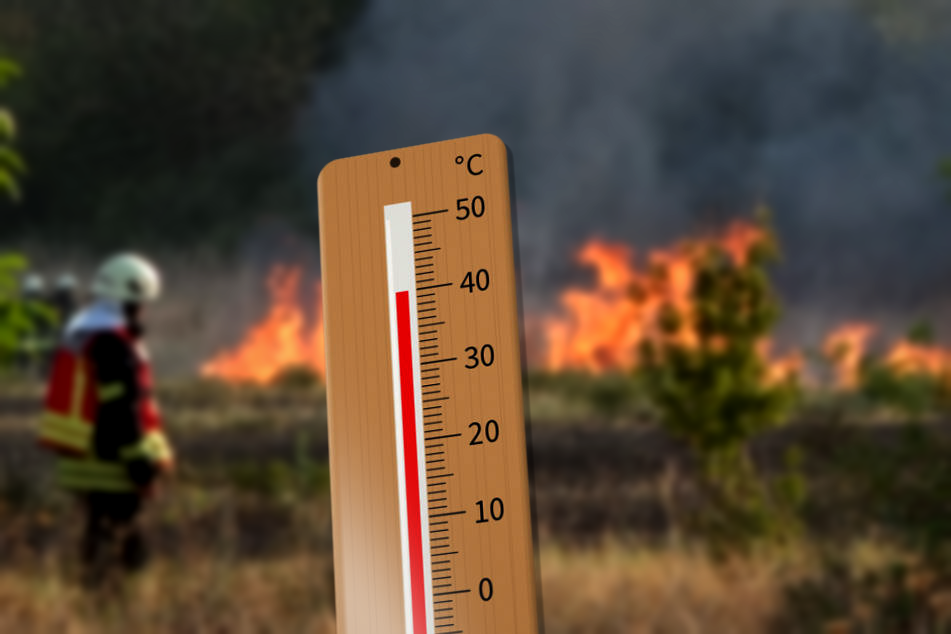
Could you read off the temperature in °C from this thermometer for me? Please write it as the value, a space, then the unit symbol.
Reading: 40 °C
